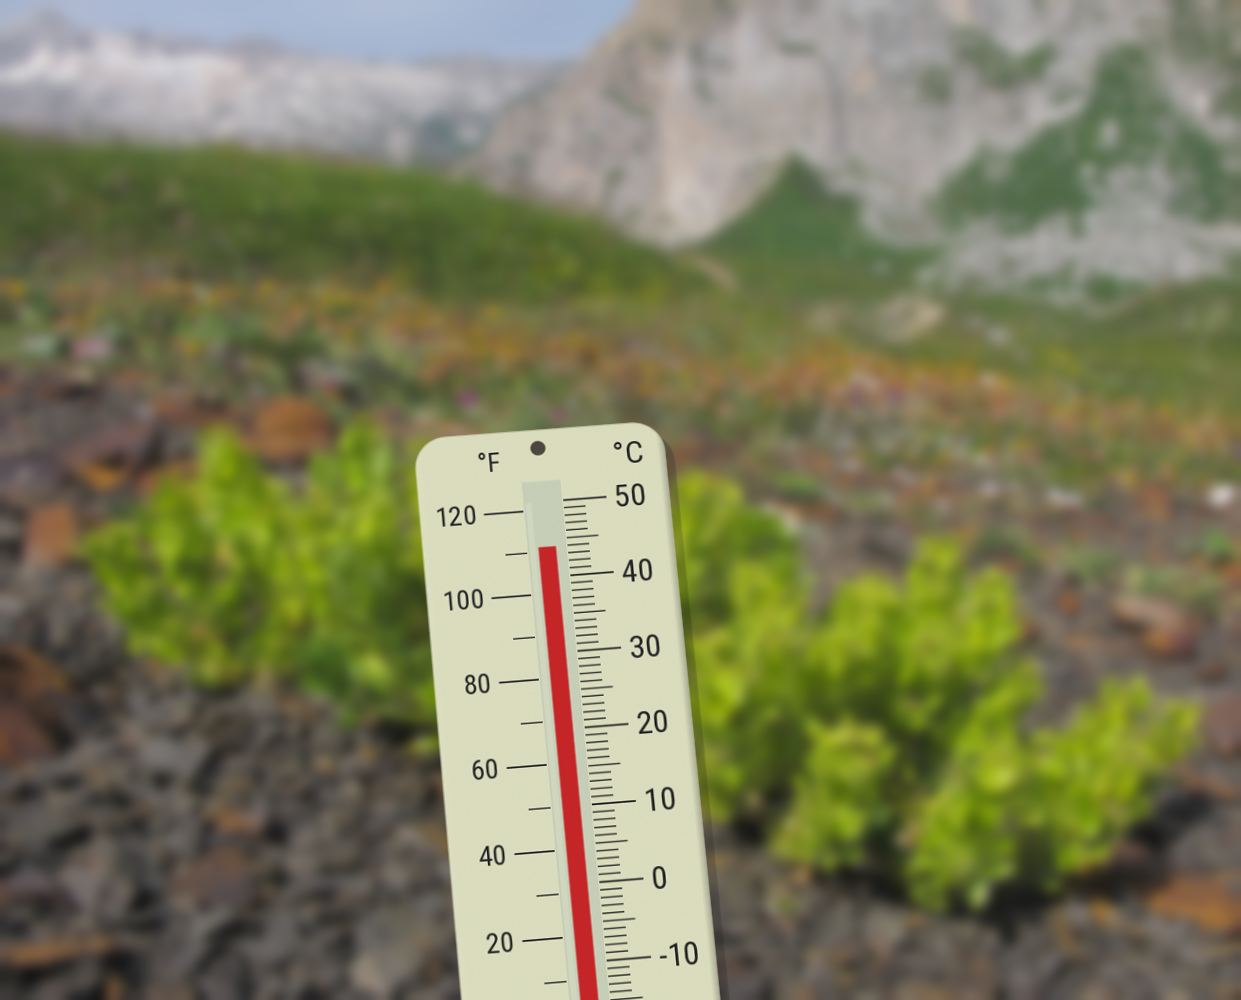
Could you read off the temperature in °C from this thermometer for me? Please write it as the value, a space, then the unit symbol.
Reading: 44 °C
